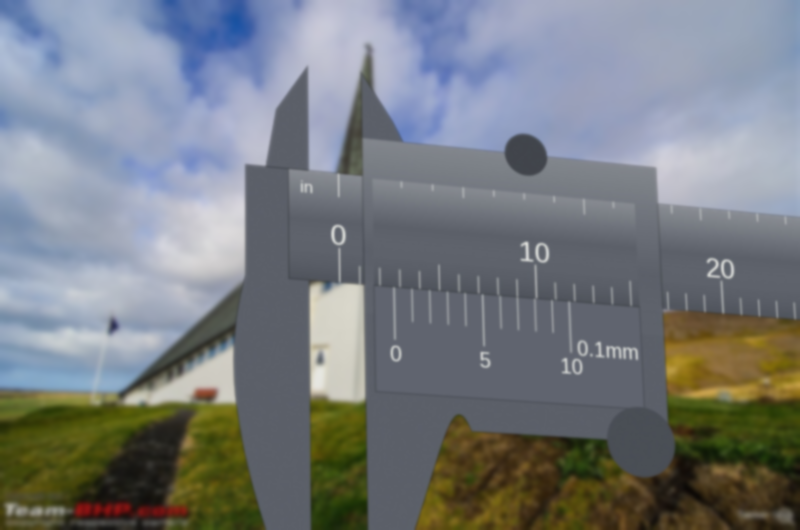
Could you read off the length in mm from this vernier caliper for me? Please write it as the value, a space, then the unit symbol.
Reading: 2.7 mm
